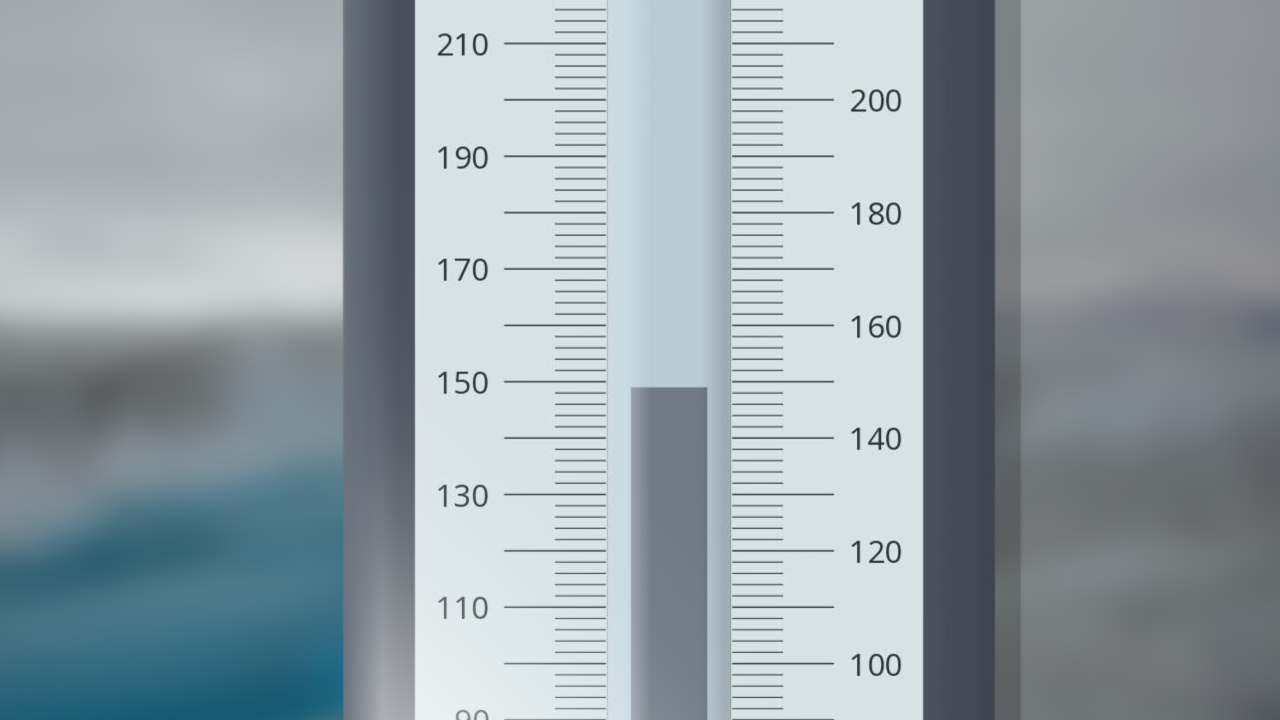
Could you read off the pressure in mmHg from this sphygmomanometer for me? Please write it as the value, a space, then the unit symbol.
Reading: 149 mmHg
